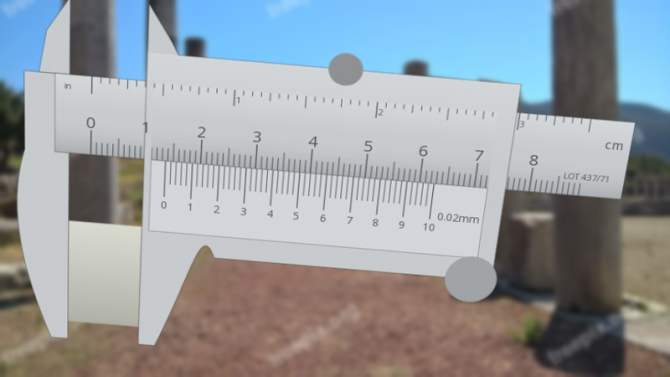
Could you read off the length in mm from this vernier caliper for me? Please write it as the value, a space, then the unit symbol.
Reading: 13.6 mm
